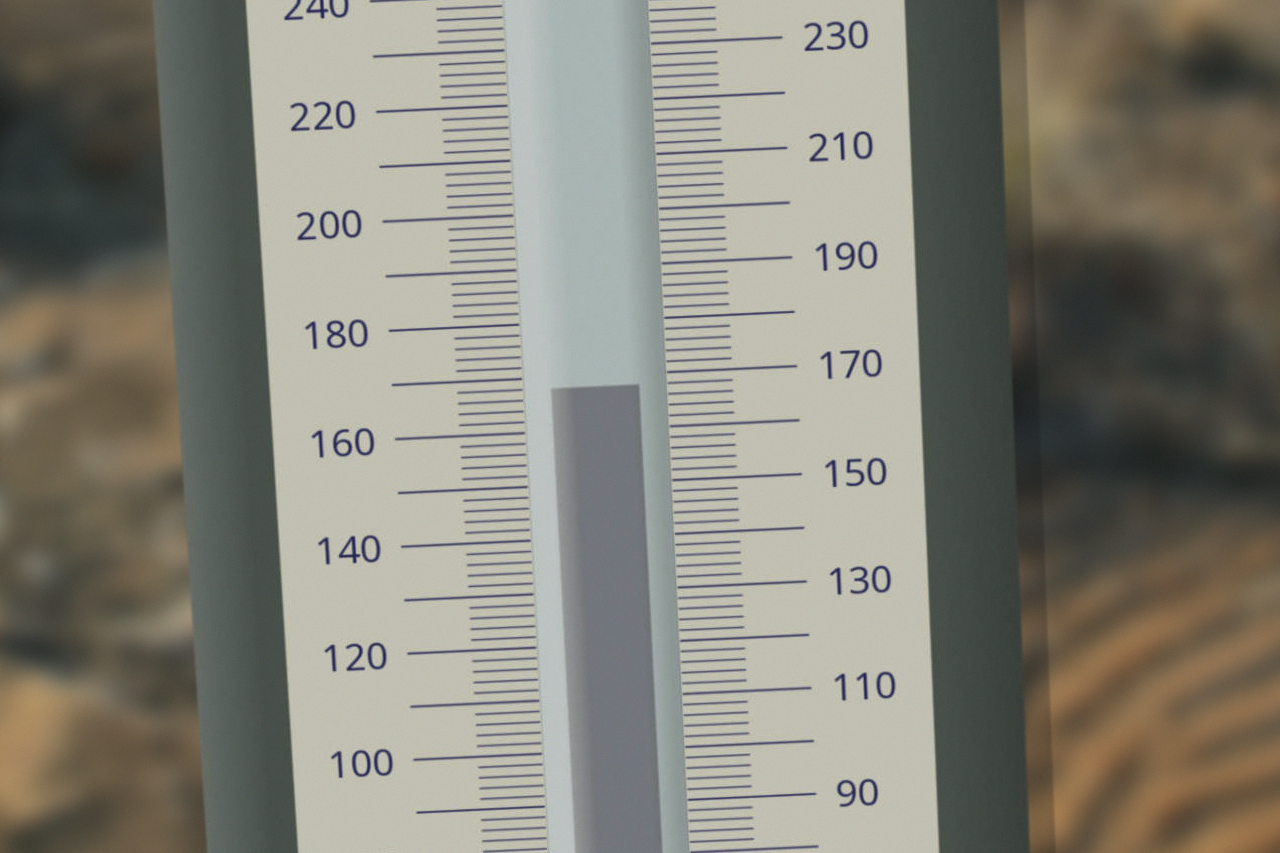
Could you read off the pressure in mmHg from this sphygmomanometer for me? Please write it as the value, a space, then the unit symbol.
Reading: 168 mmHg
